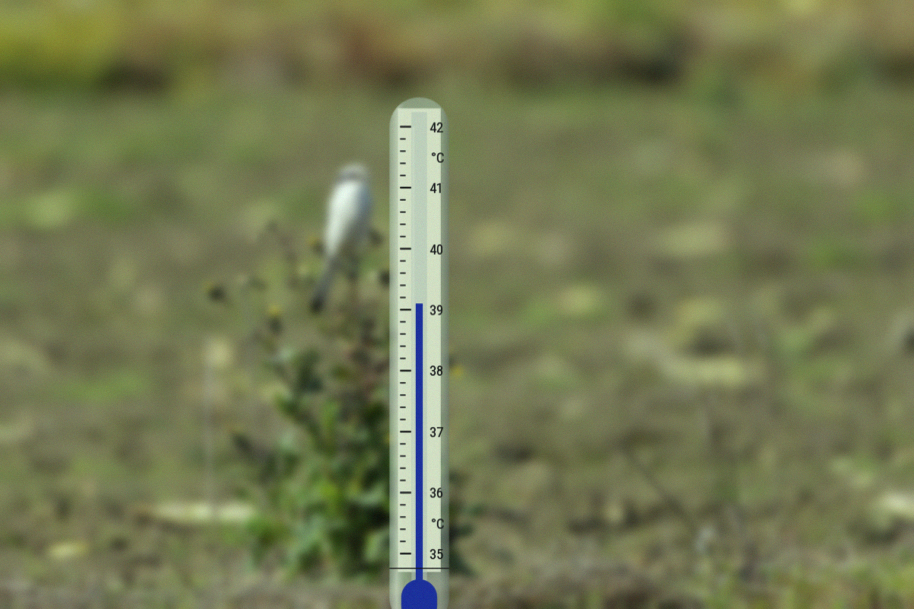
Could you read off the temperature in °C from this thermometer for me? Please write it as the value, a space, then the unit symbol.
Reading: 39.1 °C
